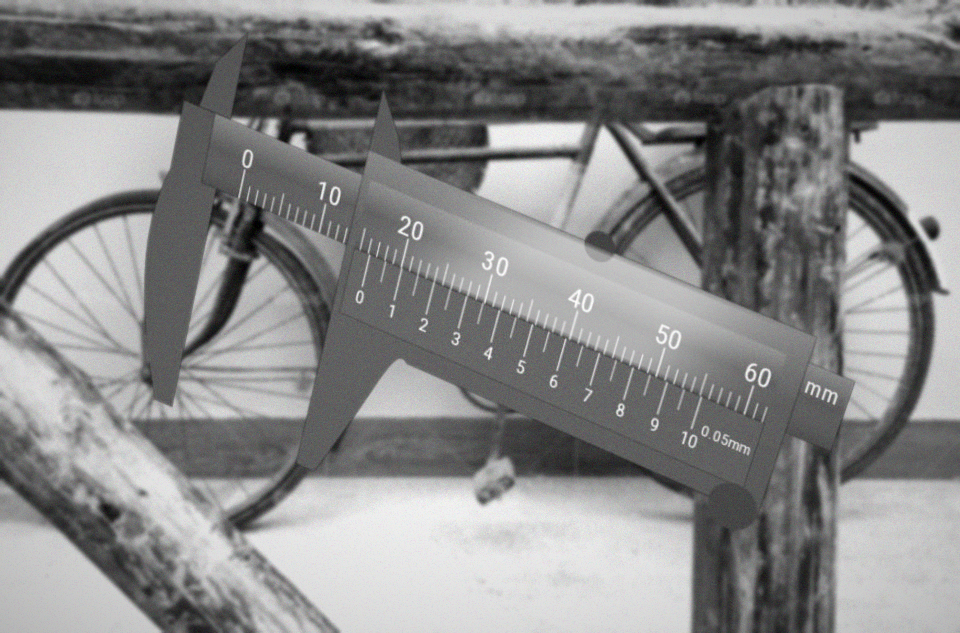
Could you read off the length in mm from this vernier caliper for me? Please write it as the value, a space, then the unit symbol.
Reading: 16.2 mm
